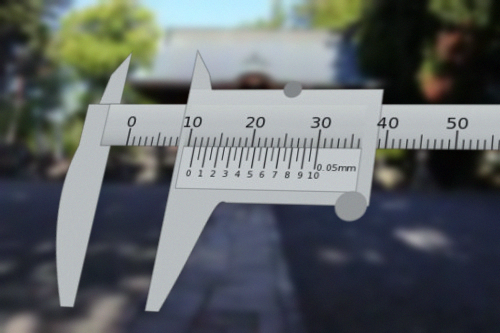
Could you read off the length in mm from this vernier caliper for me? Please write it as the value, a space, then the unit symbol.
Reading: 11.0 mm
